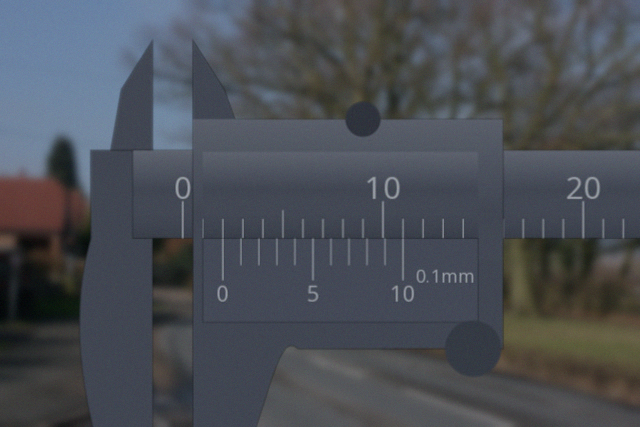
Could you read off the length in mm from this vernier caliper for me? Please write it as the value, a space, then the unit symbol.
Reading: 2.0 mm
